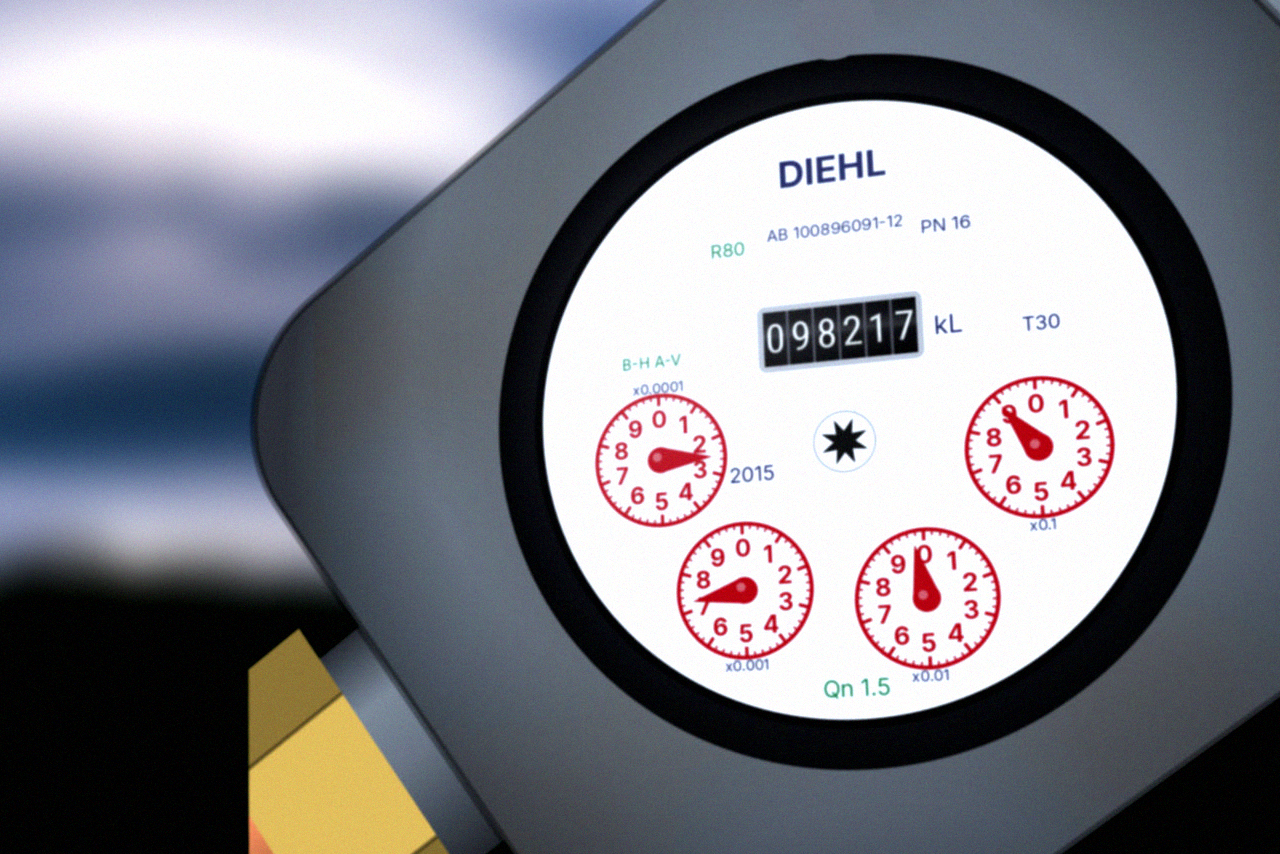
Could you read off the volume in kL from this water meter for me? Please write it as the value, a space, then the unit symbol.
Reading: 98217.8972 kL
